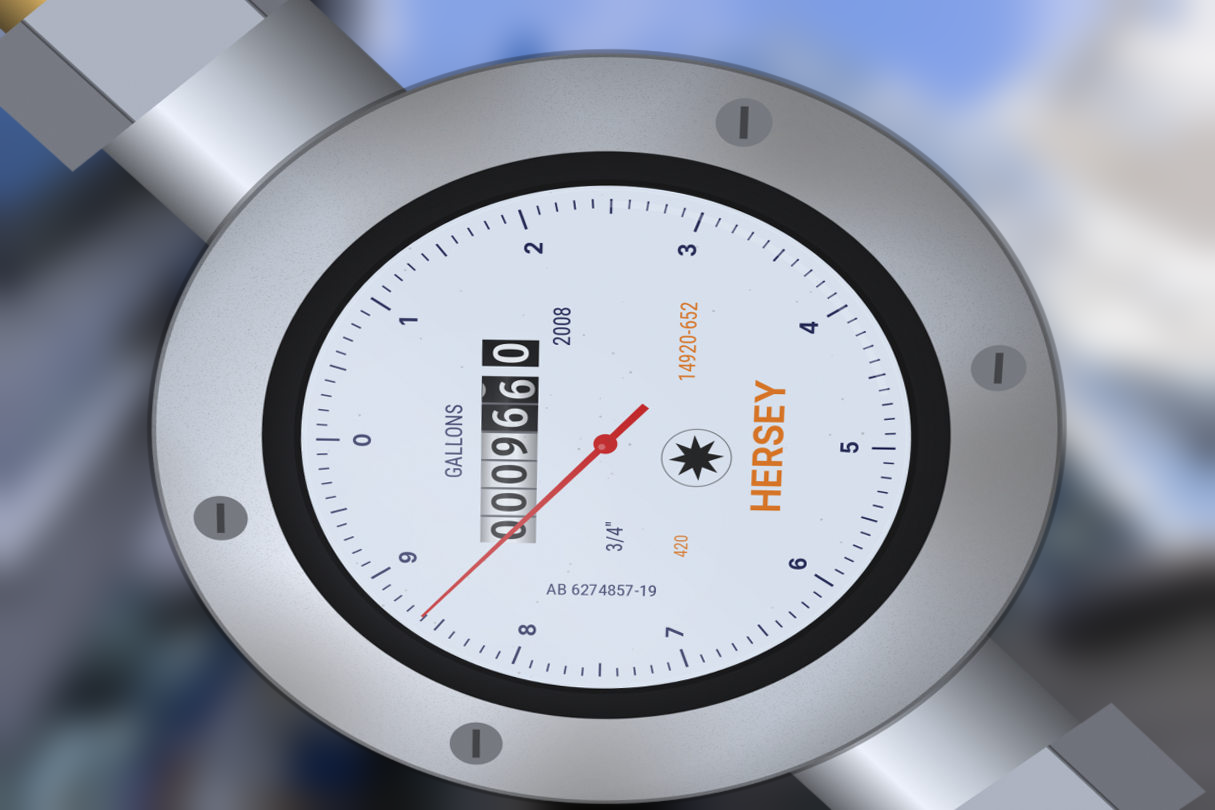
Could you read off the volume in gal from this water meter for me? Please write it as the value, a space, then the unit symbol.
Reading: 9658.6 gal
